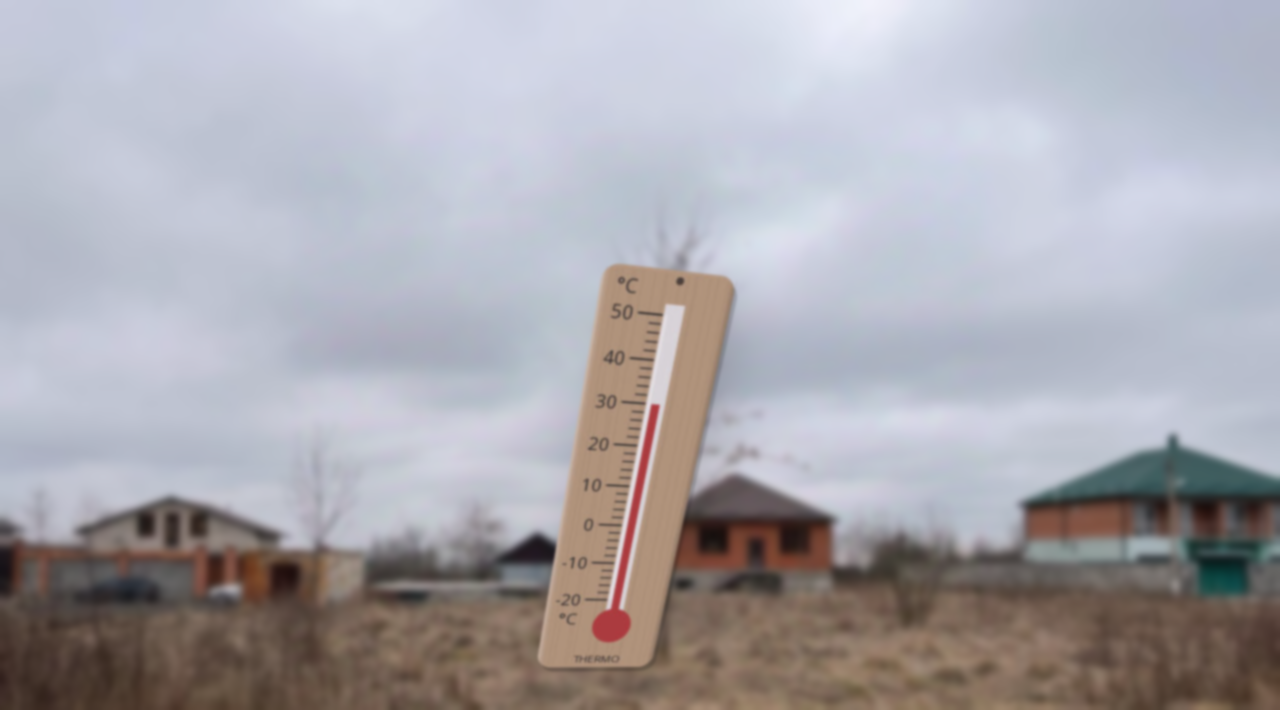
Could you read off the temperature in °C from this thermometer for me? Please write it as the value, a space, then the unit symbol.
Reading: 30 °C
